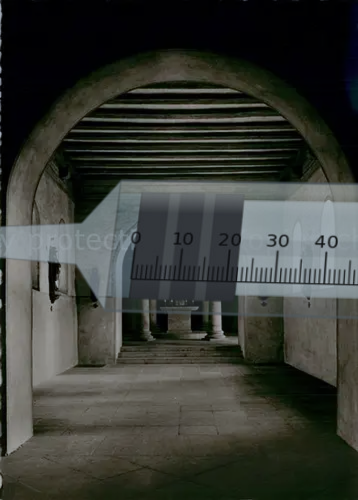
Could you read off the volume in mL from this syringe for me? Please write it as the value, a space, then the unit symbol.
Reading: 0 mL
